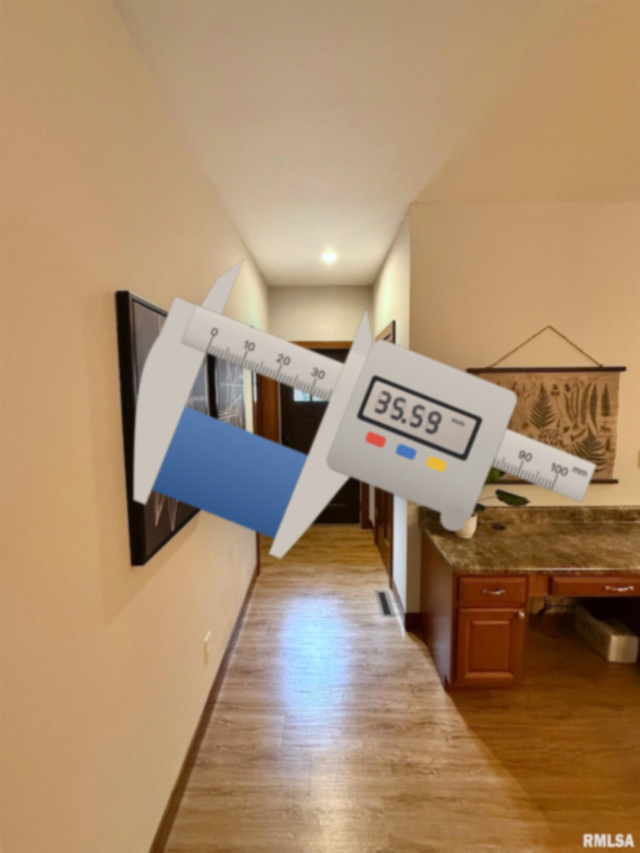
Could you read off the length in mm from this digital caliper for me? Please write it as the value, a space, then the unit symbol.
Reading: 35.59 mm
